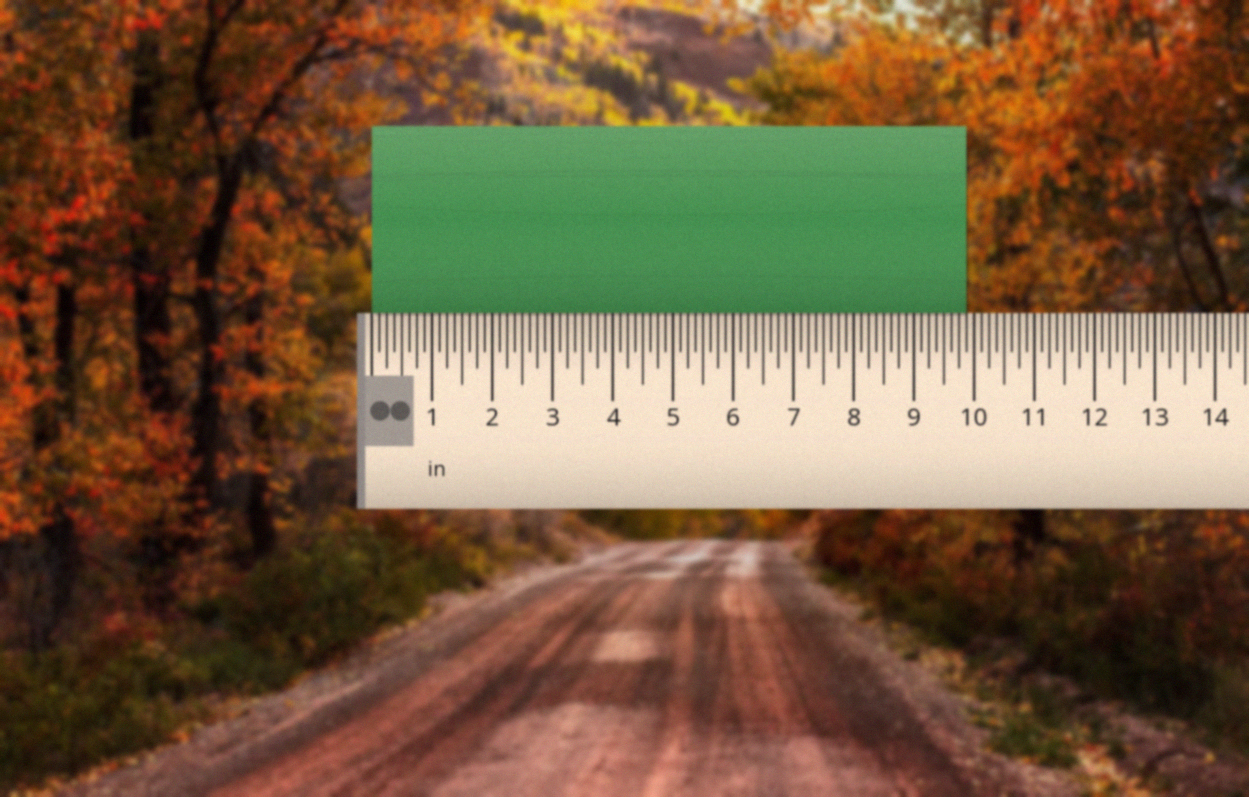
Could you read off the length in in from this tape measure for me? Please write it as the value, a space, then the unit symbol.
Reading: 9.875 in
